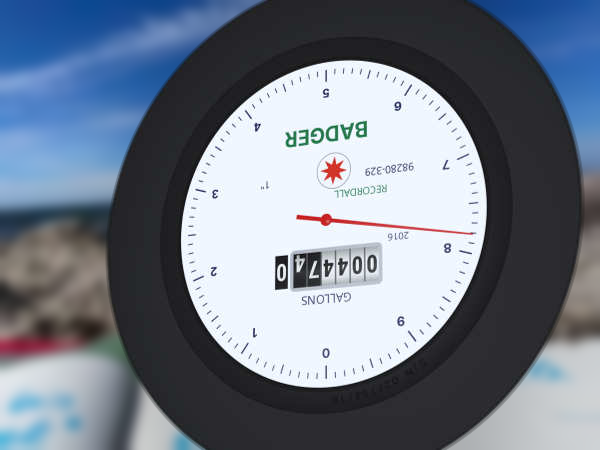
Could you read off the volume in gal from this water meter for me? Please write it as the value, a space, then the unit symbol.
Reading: 44737.8 gal
